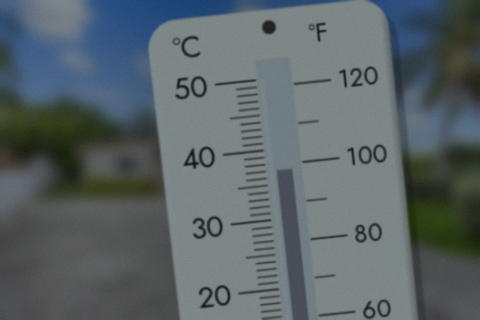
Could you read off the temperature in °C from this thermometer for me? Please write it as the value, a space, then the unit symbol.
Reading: 37 °C
